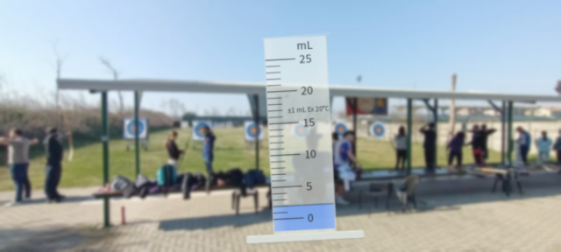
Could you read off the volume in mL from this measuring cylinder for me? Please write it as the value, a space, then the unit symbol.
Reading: 2 mL
